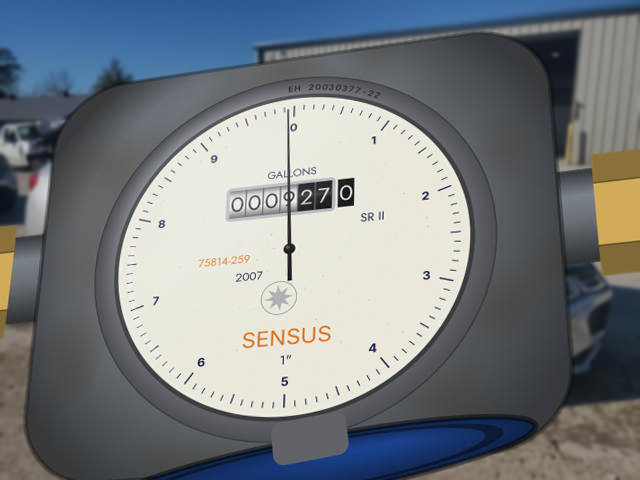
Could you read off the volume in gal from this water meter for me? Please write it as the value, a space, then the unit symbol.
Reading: 9269.9 gal
